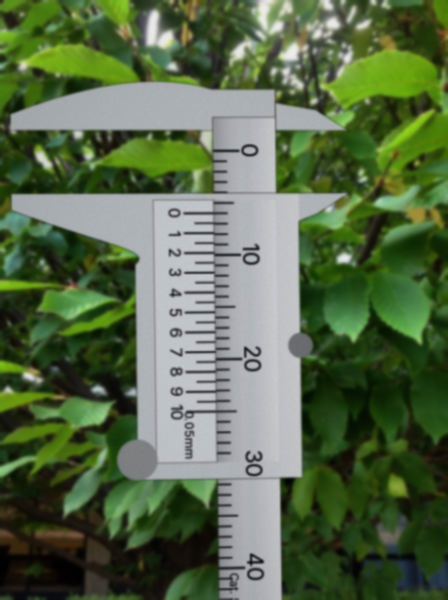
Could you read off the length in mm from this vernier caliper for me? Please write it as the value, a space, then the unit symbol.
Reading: 6.0 mm
